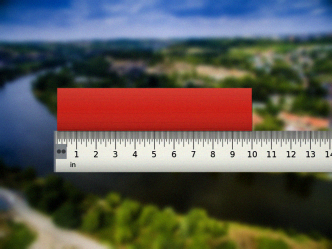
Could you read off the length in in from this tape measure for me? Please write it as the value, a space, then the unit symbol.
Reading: 10 in
